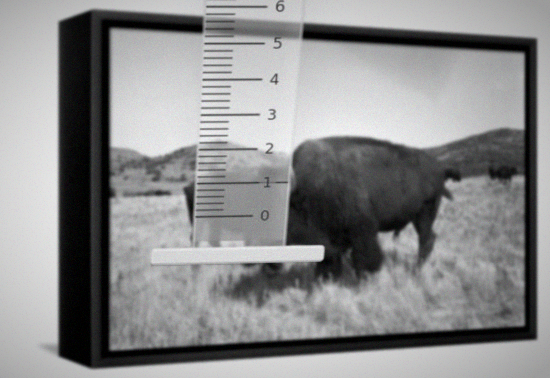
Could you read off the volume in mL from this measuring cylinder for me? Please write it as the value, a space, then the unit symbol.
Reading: 1 mL
